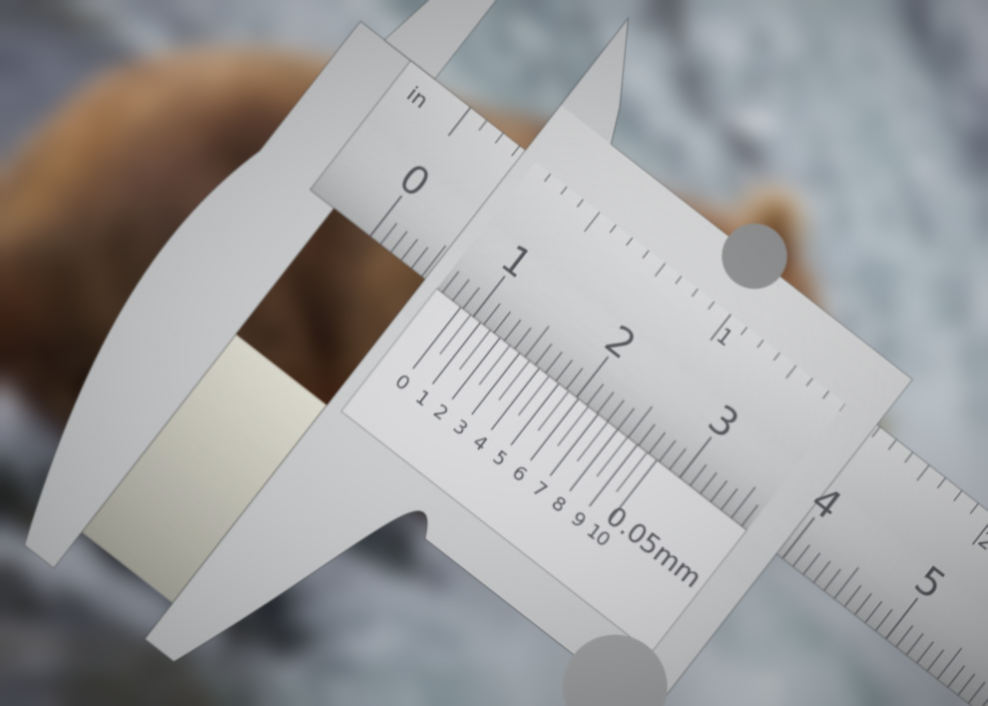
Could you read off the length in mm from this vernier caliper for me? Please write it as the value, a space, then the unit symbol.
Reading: 8.8 mm
